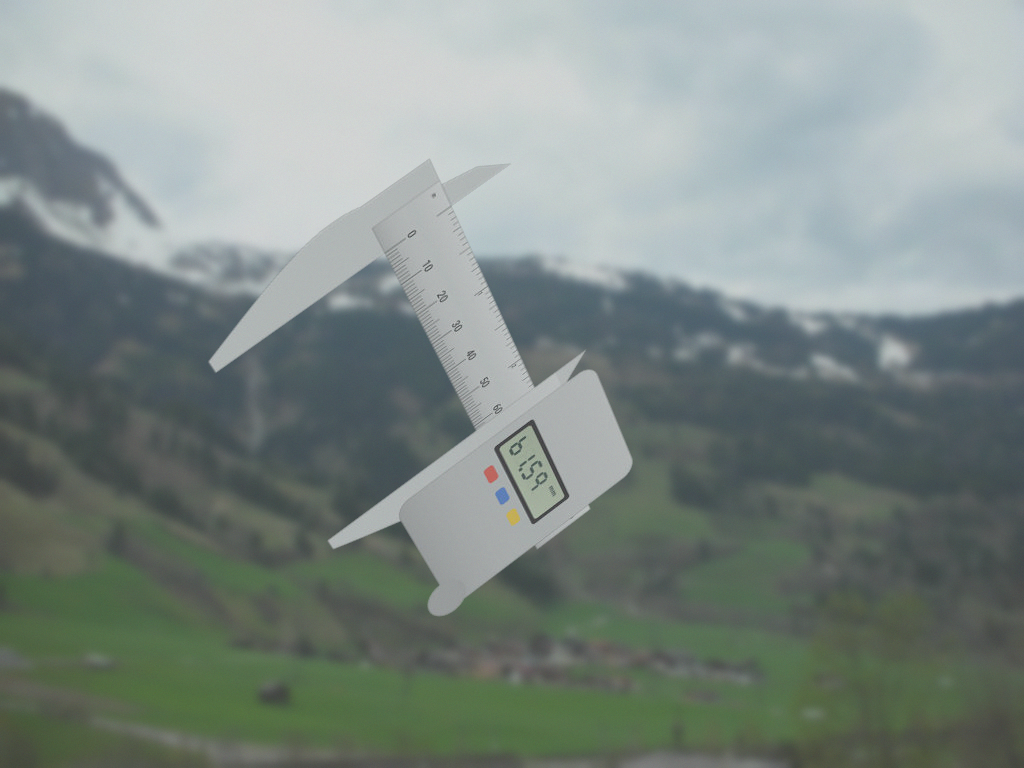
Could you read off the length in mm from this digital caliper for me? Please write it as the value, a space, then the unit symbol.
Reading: 61.59 mm
